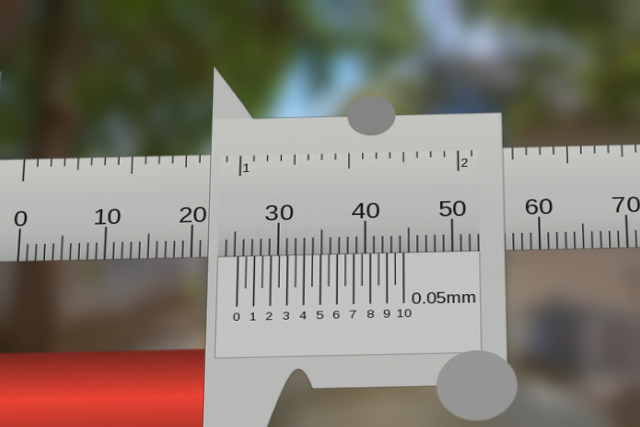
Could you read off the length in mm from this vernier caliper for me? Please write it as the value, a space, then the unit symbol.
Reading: 25.4 mm
